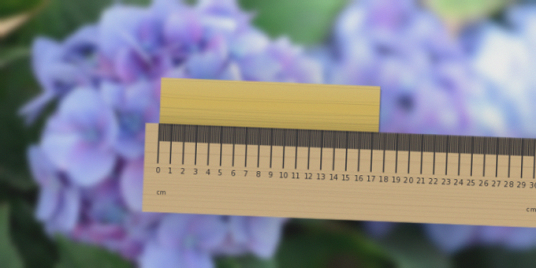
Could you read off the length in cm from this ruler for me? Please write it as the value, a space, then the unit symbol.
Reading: 17.5 cm
